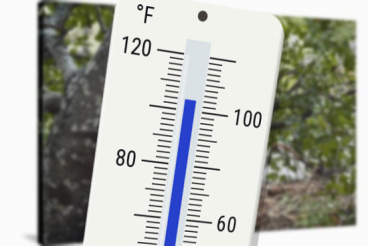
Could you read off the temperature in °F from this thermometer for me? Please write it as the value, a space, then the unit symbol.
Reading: 104 °F
